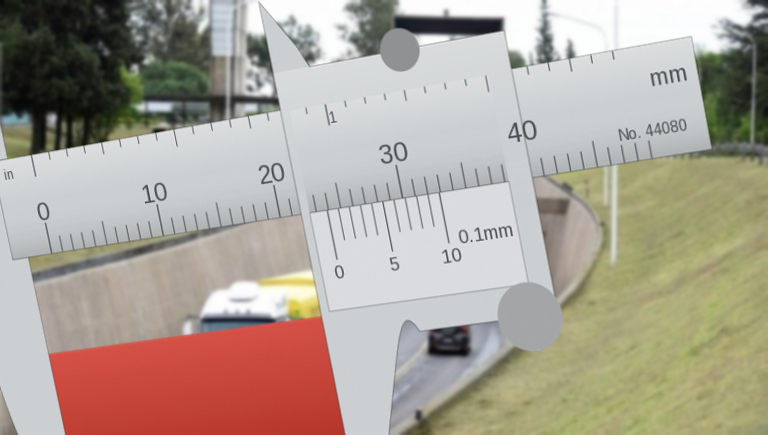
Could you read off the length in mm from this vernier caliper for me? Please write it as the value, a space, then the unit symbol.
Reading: 23.9 mm
